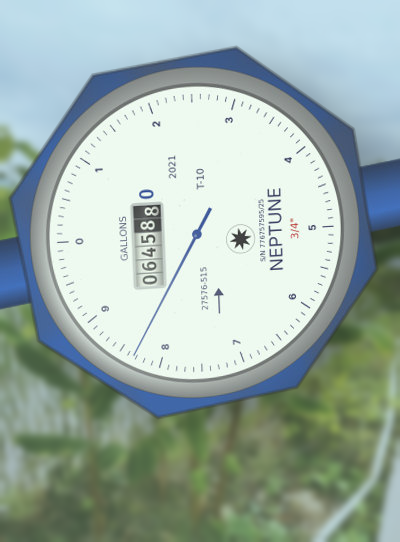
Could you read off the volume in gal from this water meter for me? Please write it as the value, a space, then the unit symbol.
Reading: 645878.3 gal
